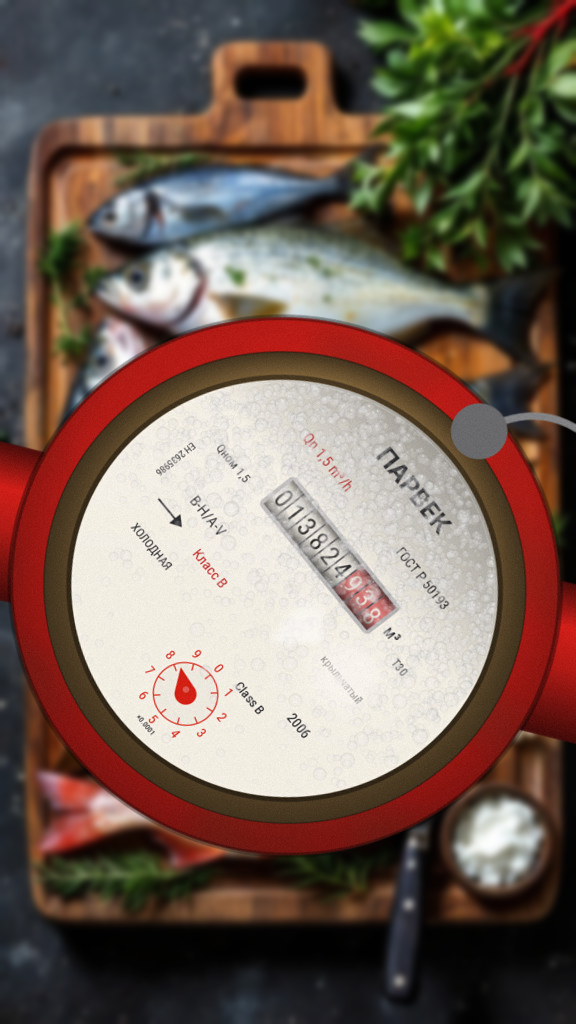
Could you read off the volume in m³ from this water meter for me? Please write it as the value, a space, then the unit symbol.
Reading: 13824.9378 m³
